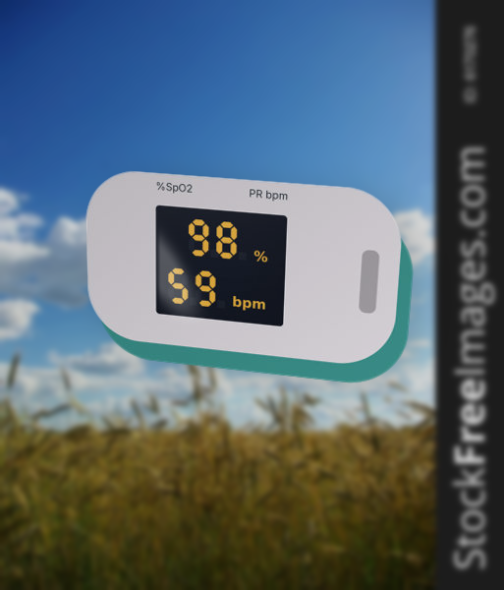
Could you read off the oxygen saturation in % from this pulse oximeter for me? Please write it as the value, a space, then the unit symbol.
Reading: 98 %
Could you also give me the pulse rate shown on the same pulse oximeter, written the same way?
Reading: 59 bpm
